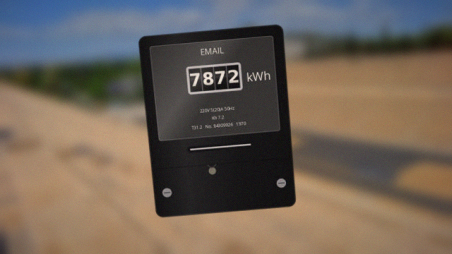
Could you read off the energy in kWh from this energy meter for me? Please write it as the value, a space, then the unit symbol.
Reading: 7872 kWh
